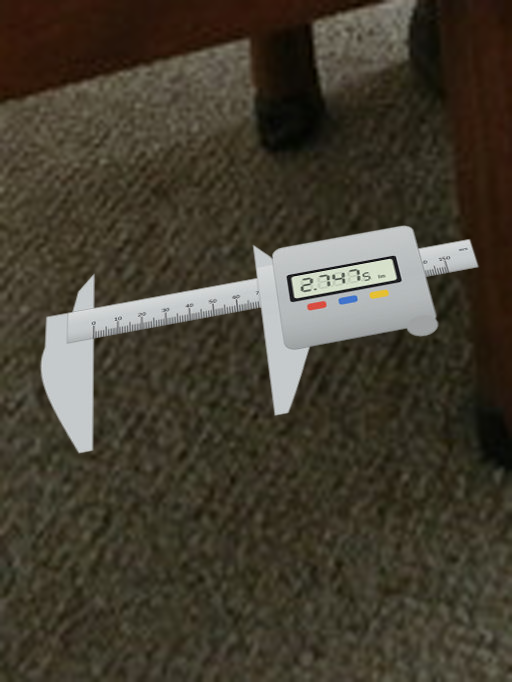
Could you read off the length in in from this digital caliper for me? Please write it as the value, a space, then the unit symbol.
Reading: 2.7475 in
